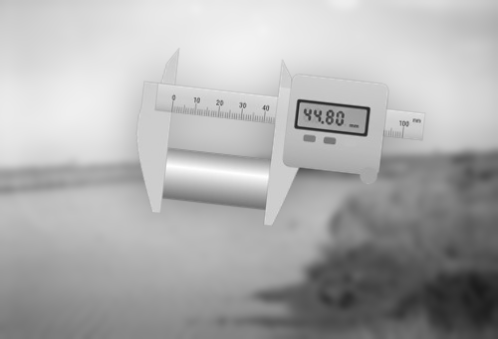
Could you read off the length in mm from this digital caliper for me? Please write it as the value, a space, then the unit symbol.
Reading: 44.80 mm
